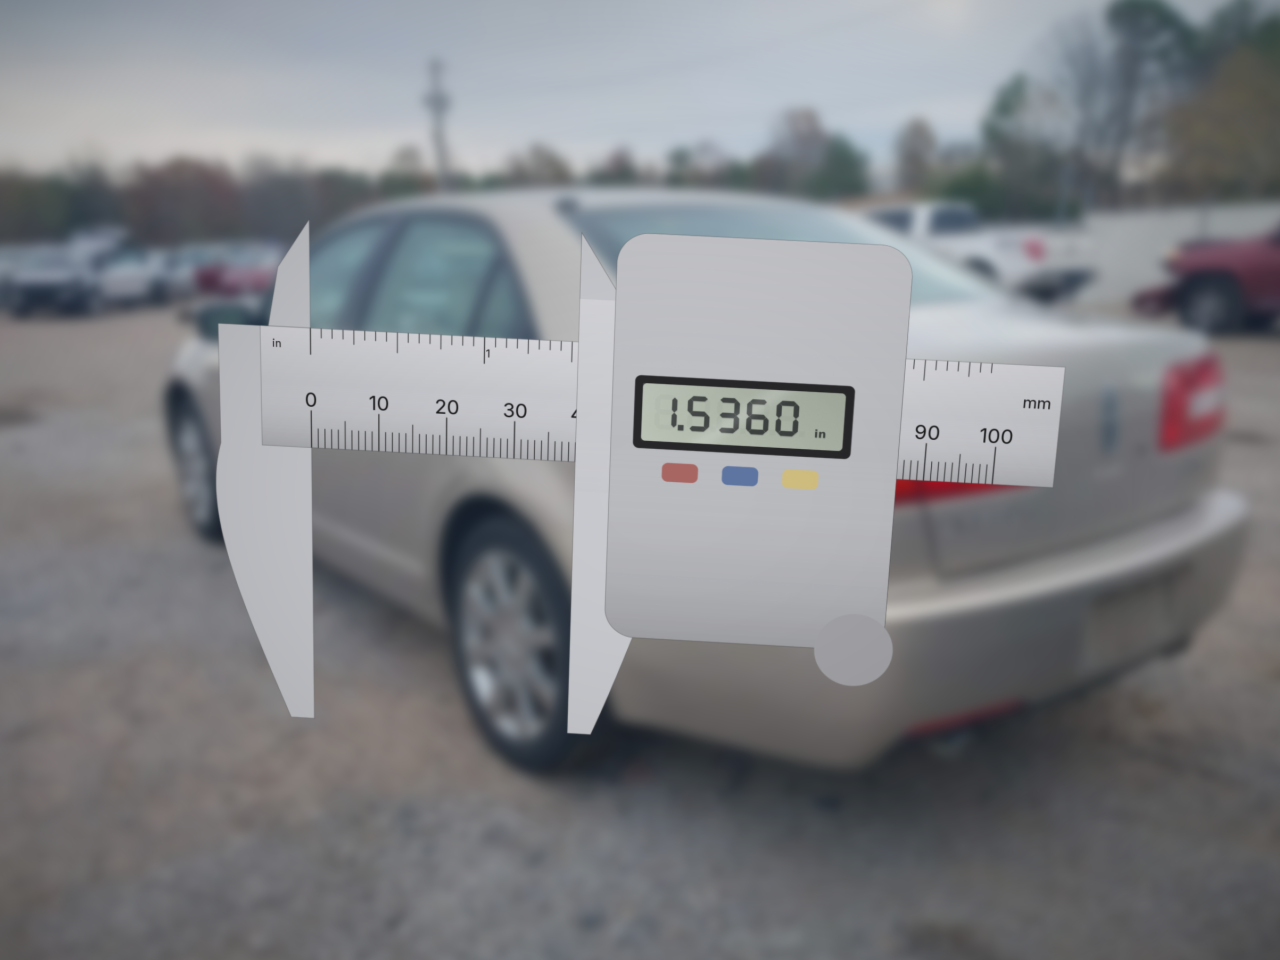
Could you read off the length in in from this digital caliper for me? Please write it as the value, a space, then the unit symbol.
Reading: 1.5360 in
